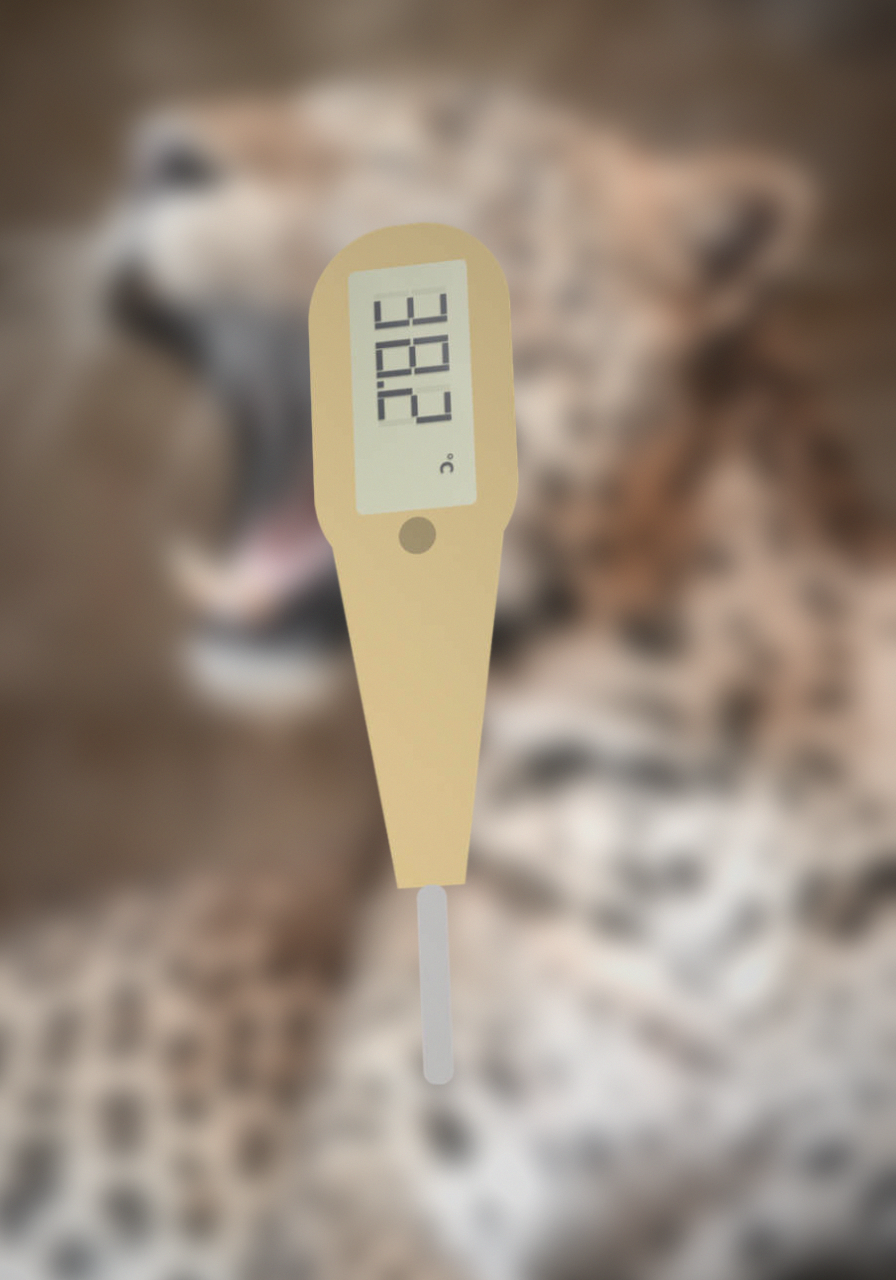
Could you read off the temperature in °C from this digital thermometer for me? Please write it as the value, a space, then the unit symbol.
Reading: 38.2 °C
